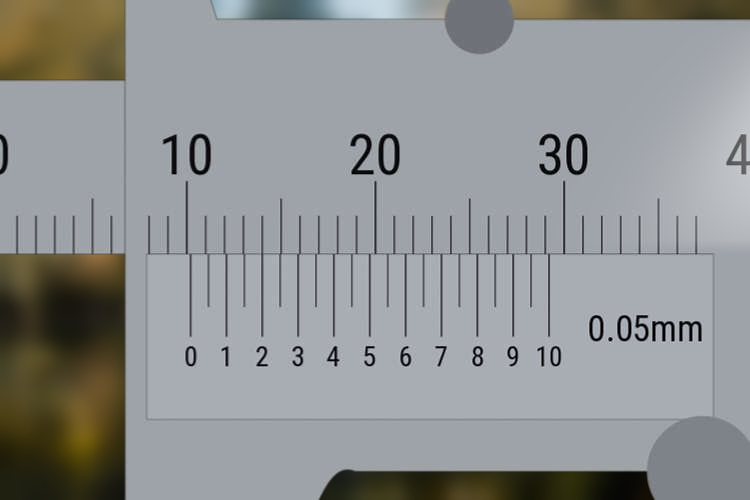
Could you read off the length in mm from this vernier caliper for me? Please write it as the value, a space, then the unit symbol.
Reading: 10.2 mm
